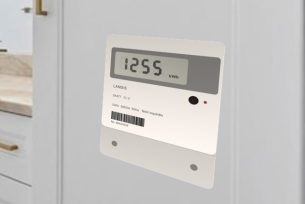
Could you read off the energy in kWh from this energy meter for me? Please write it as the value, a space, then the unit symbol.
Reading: 1255 kWh
